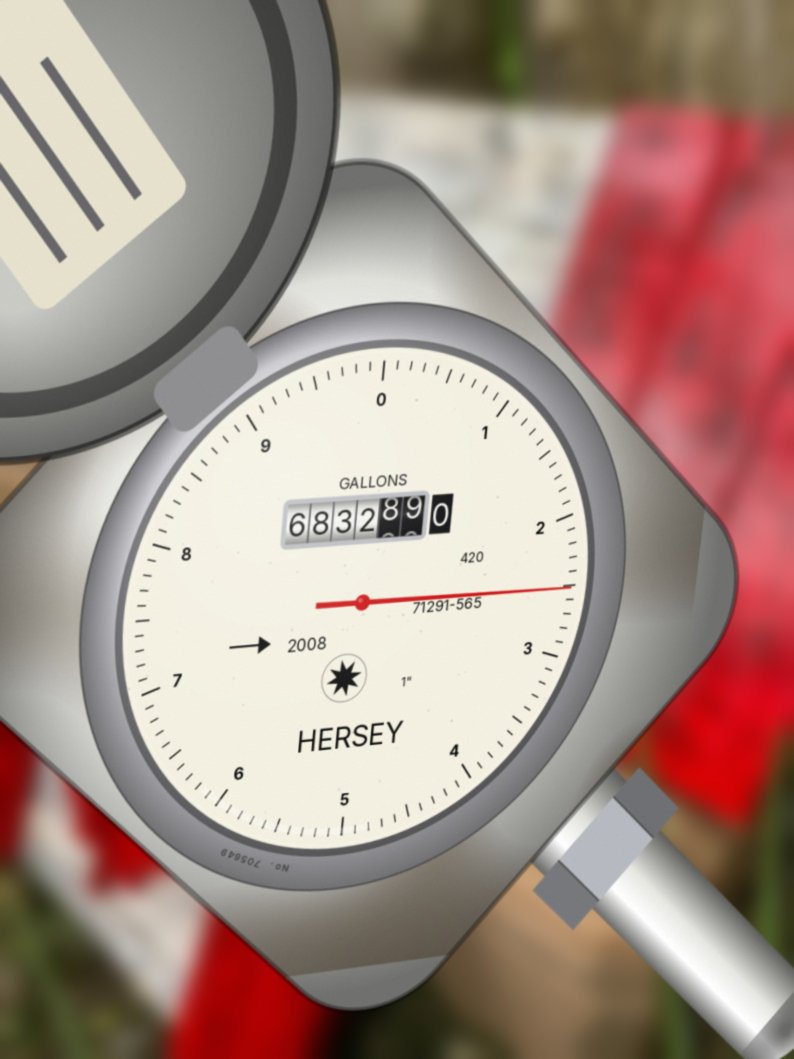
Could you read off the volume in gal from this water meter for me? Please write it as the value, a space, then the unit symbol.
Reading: 6832892.5 gal
